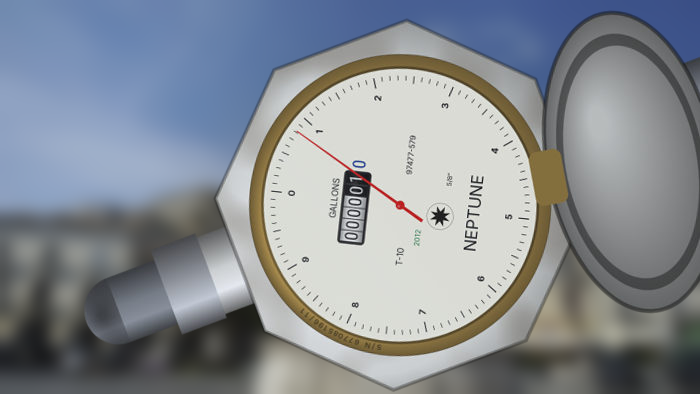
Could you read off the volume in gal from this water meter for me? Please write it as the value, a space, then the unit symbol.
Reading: 10.8 gal
